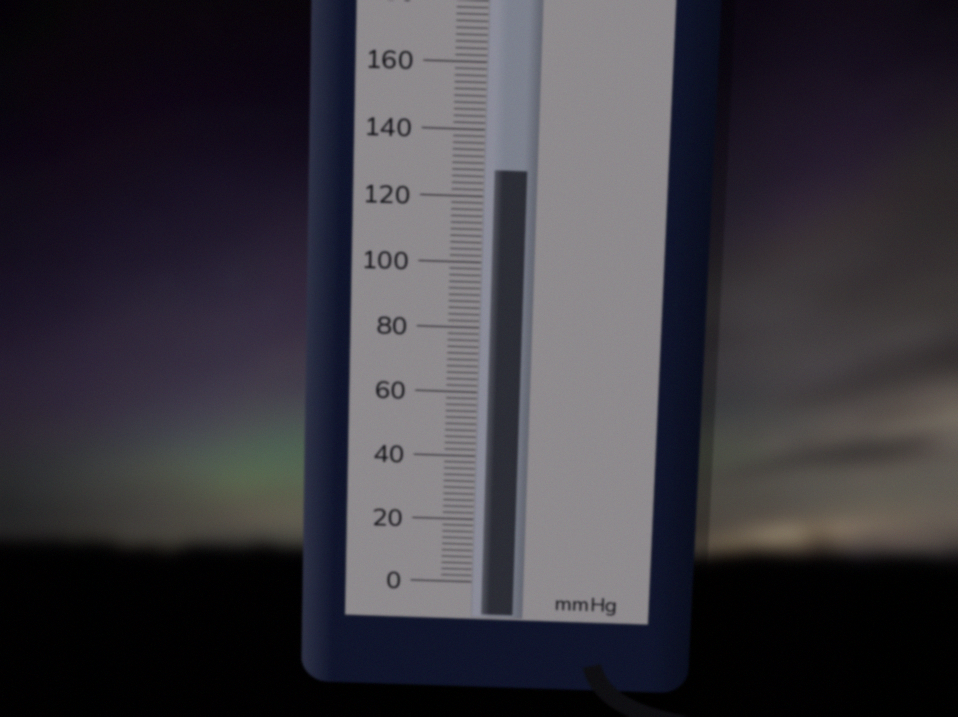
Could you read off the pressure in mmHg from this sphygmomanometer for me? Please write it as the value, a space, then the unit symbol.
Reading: 128 mmHg
